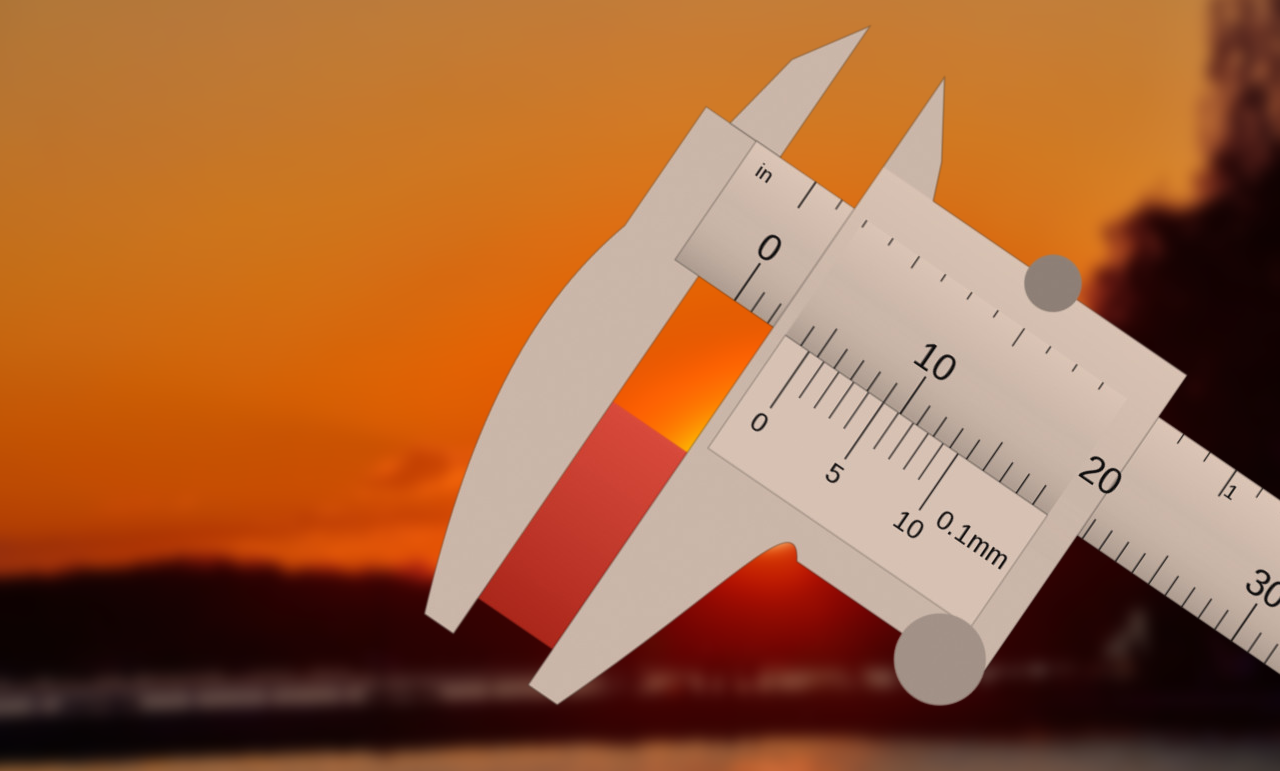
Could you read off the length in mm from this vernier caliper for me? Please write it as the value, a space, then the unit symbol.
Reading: 4.5 mm
